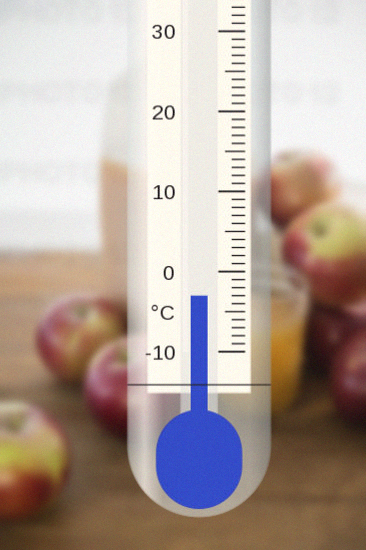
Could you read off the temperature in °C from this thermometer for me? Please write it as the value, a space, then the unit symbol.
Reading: -3 °C
